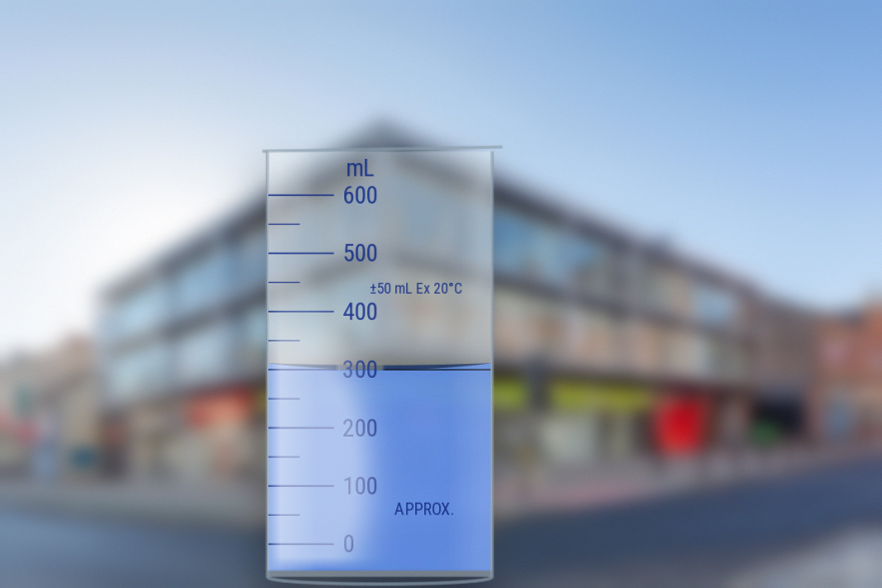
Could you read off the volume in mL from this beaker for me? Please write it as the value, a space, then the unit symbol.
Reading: 300 mL
